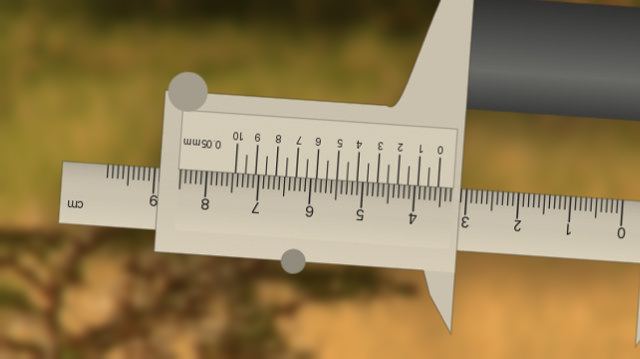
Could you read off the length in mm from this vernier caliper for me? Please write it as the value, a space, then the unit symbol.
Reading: 35.5 mm
